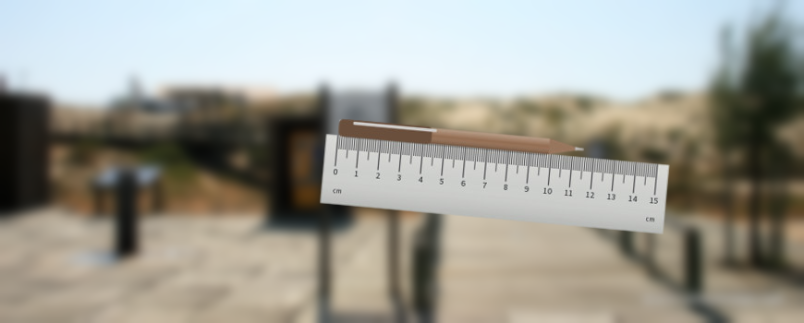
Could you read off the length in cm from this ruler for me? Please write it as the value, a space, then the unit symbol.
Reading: 11.5 cm
